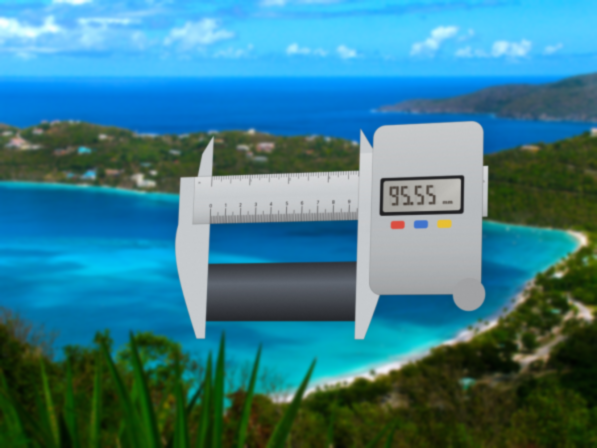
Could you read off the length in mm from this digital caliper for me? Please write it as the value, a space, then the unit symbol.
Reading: 95.55 mm
